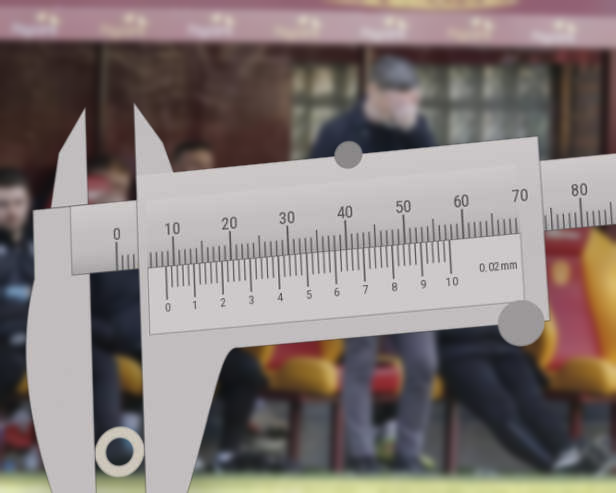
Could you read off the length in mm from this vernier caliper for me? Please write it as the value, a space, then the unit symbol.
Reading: 8.6 mm
